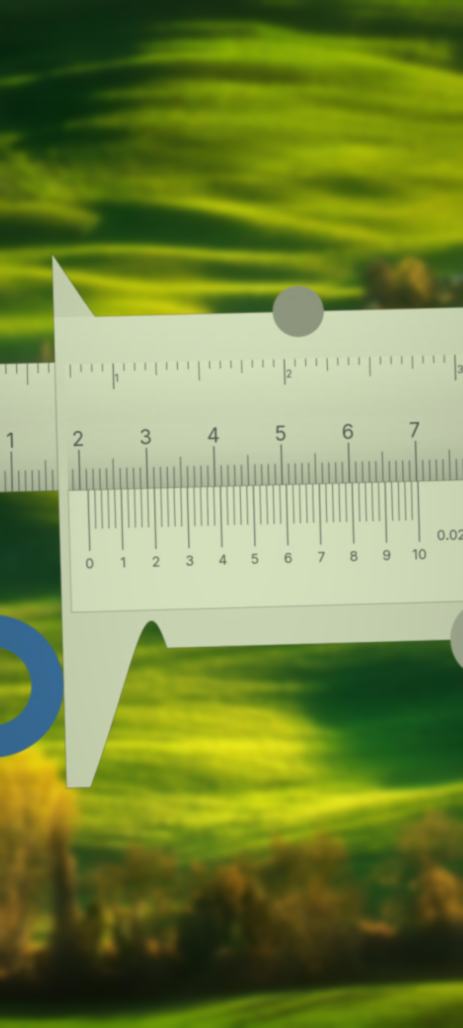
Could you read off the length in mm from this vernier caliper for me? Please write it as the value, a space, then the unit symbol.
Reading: 21.2 mm
